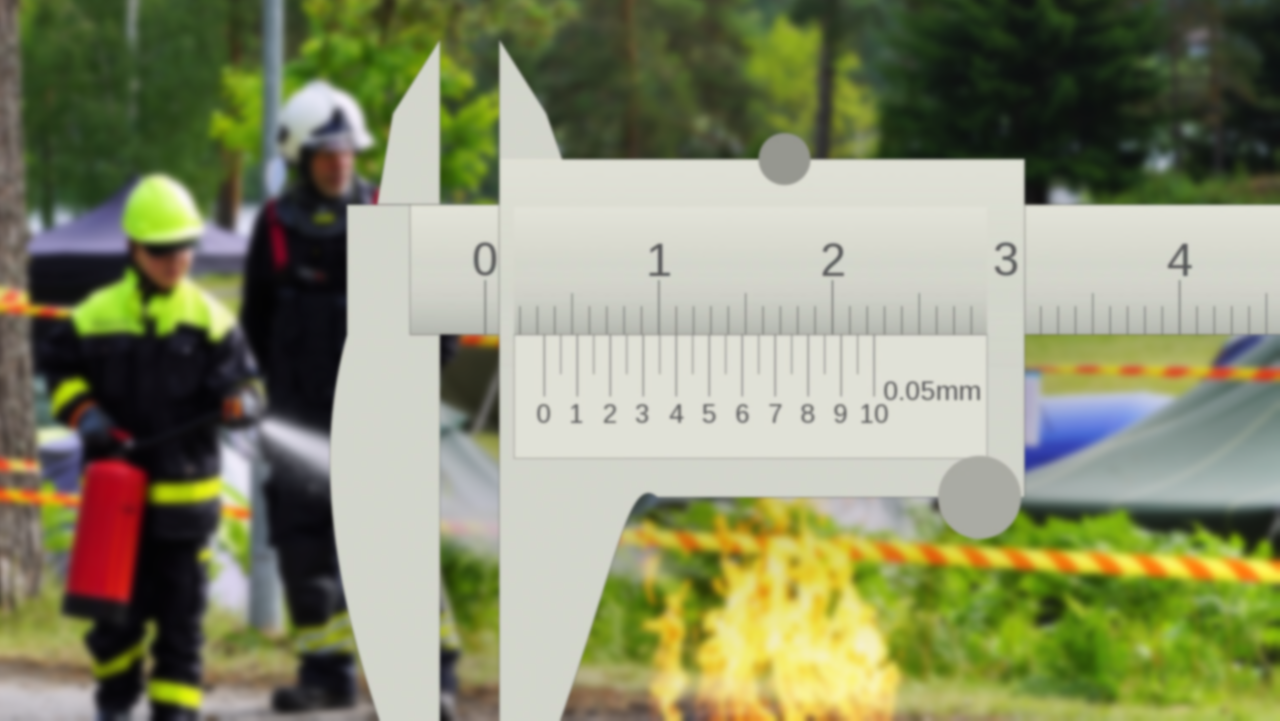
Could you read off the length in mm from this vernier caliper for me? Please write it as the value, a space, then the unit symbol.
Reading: 3.4 mm
